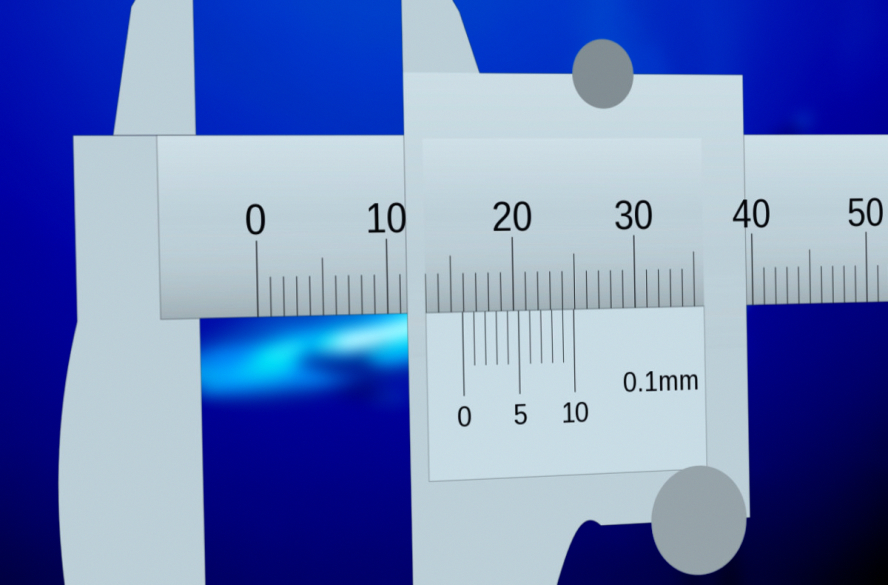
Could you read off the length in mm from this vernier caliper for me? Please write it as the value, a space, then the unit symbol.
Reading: 15.9 mm
